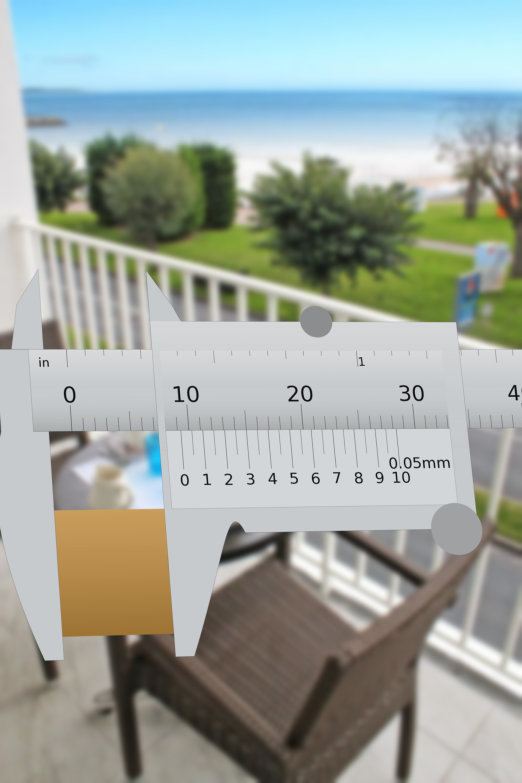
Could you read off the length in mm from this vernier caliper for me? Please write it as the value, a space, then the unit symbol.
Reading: 9.3 mm
